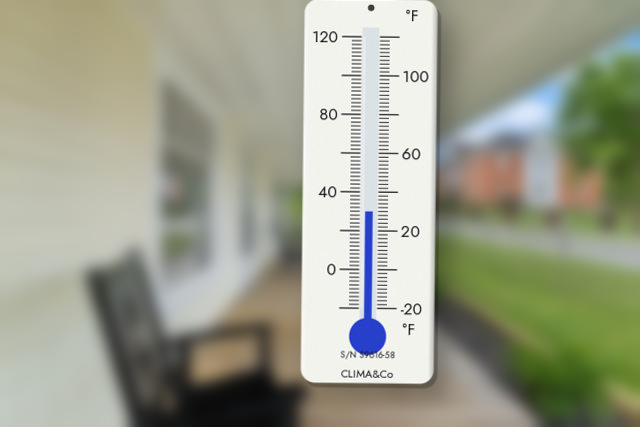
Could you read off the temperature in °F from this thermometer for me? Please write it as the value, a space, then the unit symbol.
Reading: 30 °F
